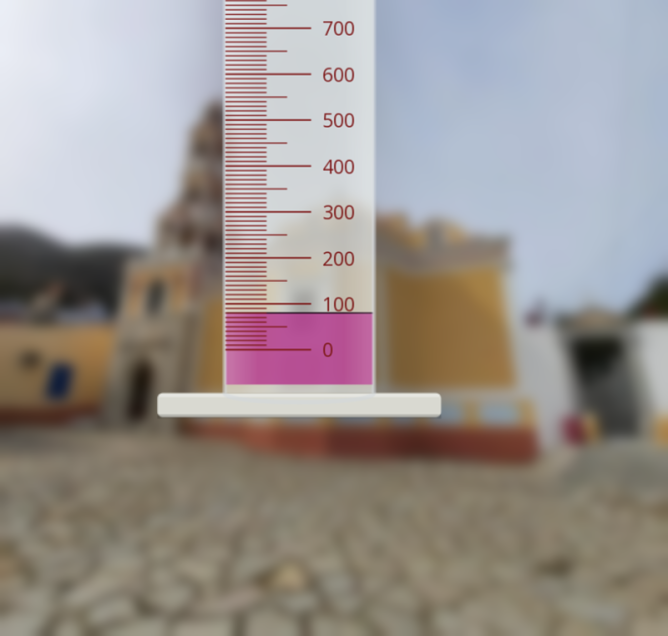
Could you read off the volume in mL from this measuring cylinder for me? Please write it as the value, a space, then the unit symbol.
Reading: 80 mL
